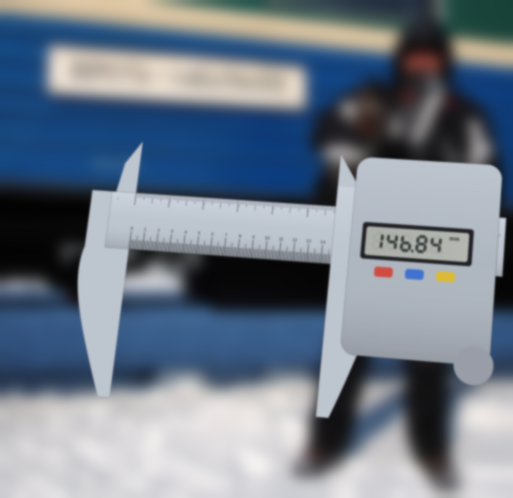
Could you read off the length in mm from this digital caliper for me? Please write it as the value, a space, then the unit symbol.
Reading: 146.84 mm
